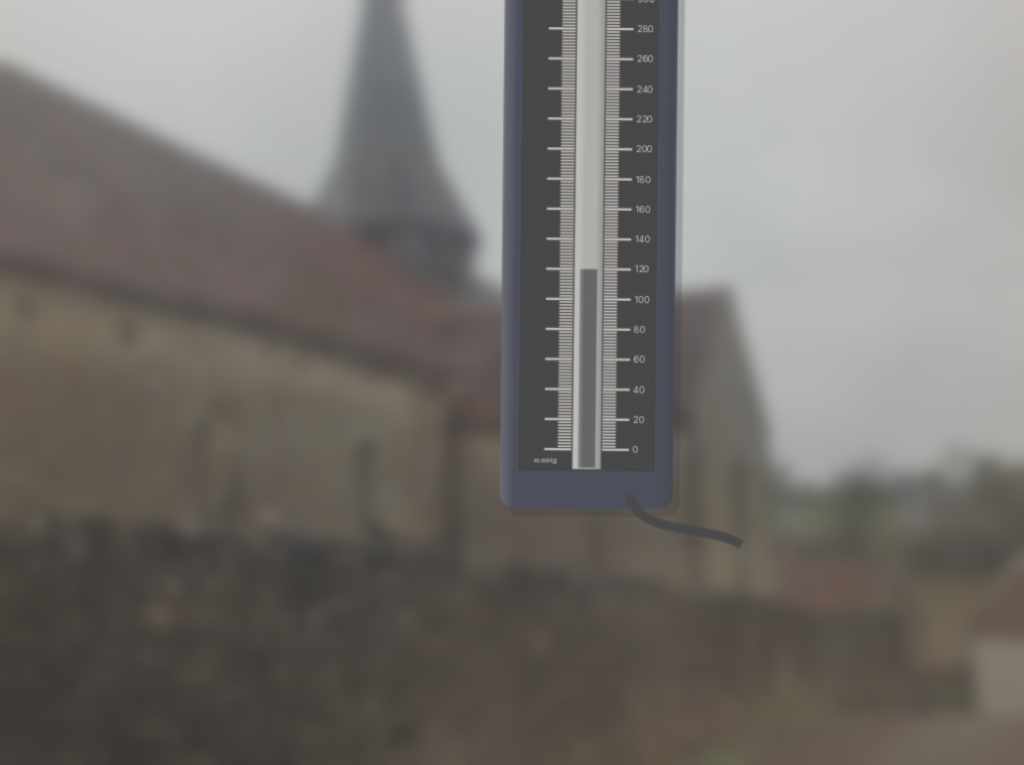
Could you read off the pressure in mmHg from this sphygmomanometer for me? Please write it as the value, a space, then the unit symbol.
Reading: 120 mmHg
